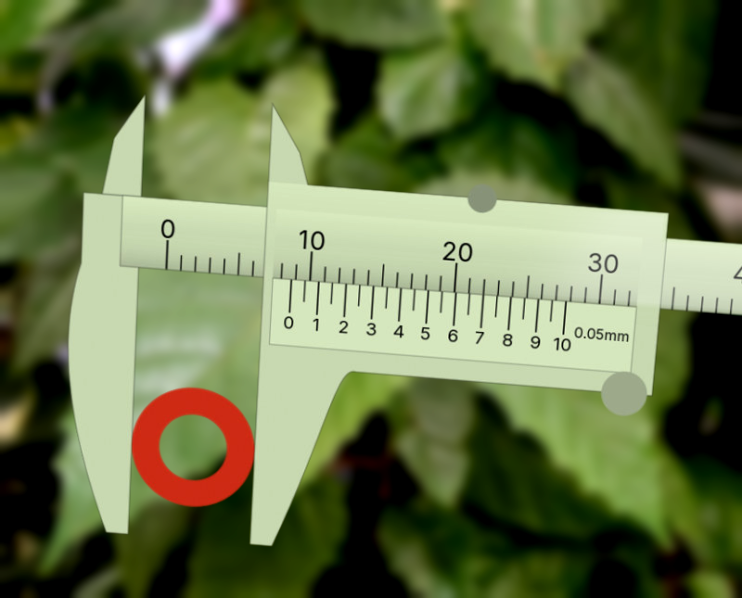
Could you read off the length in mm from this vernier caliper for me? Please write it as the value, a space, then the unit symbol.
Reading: 8.7 mm
